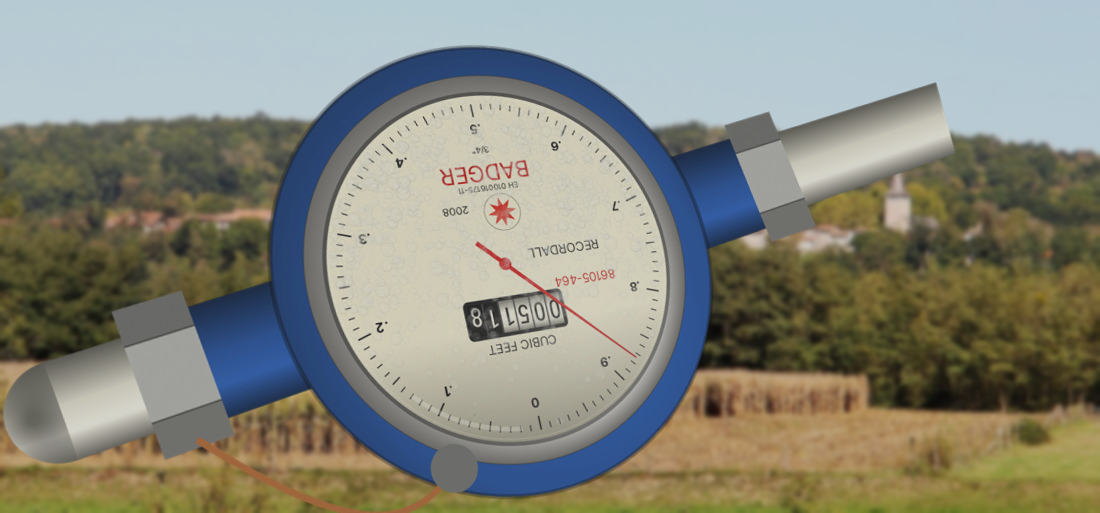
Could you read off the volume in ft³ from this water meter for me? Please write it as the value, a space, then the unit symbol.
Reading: 5117.87 ft³
